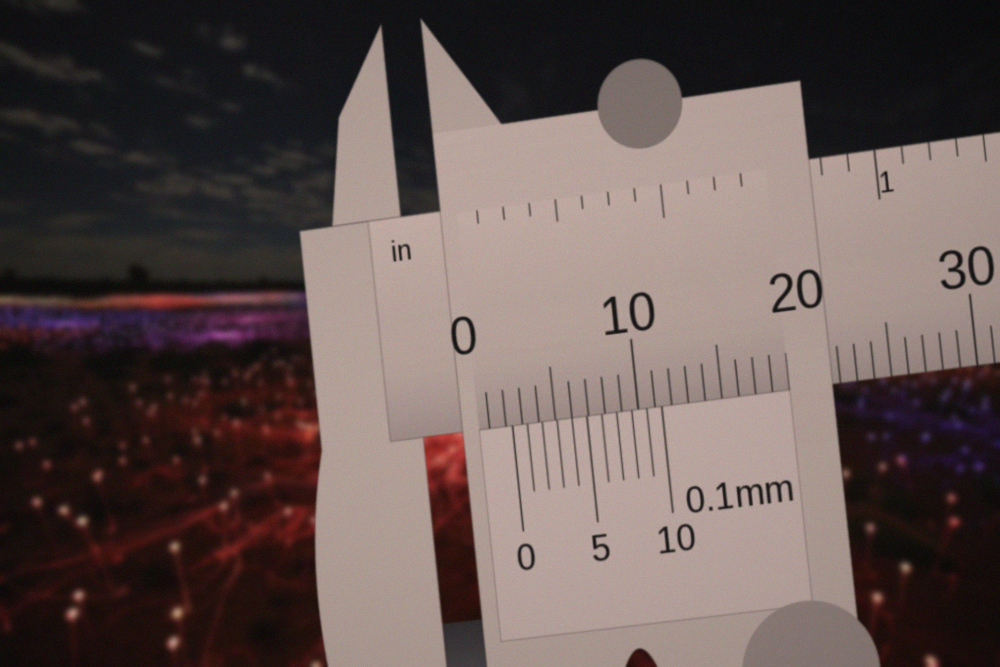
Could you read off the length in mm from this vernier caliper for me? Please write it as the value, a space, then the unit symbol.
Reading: 2.4 mm
